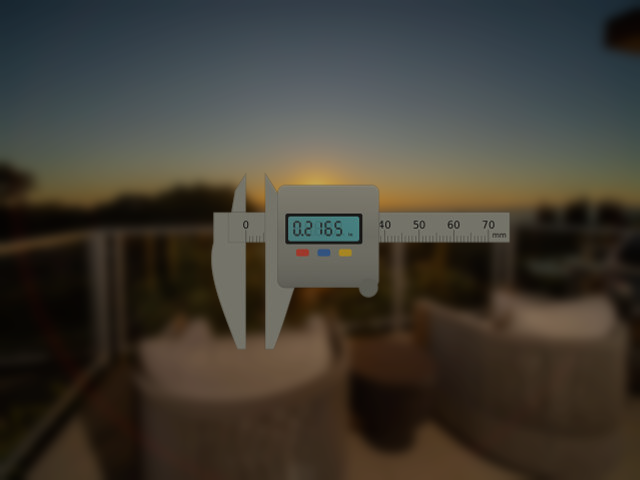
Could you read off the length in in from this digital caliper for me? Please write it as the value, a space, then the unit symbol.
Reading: 0.2165 in
